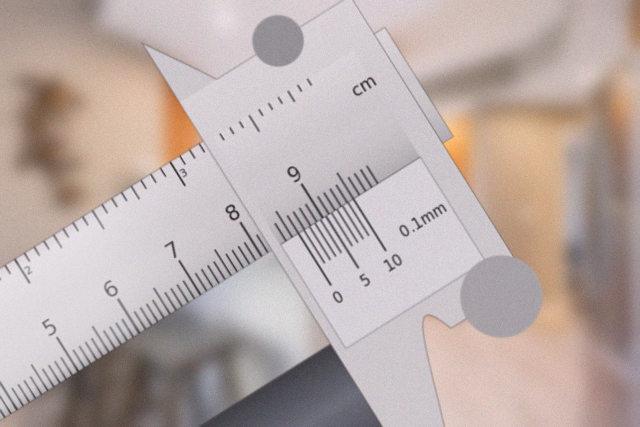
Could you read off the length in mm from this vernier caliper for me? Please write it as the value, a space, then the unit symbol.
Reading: 86.0 mm
